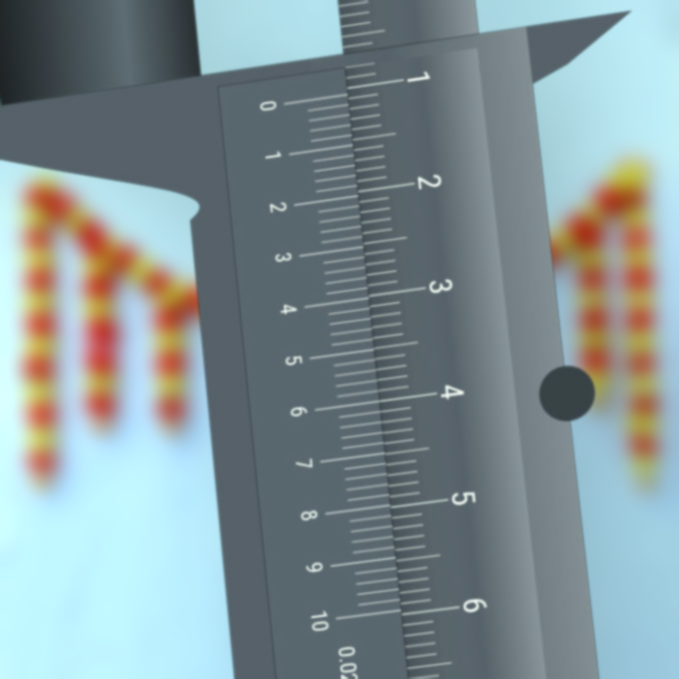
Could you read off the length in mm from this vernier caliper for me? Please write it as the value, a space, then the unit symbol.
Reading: 10.6 mm
